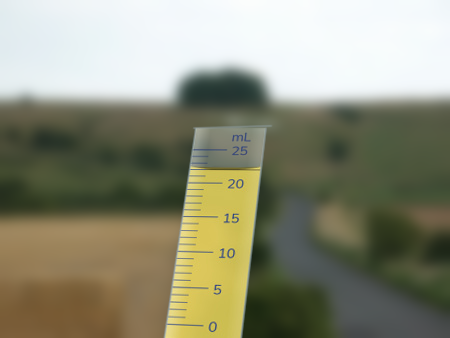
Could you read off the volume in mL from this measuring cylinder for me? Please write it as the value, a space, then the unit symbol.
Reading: 22 mL
